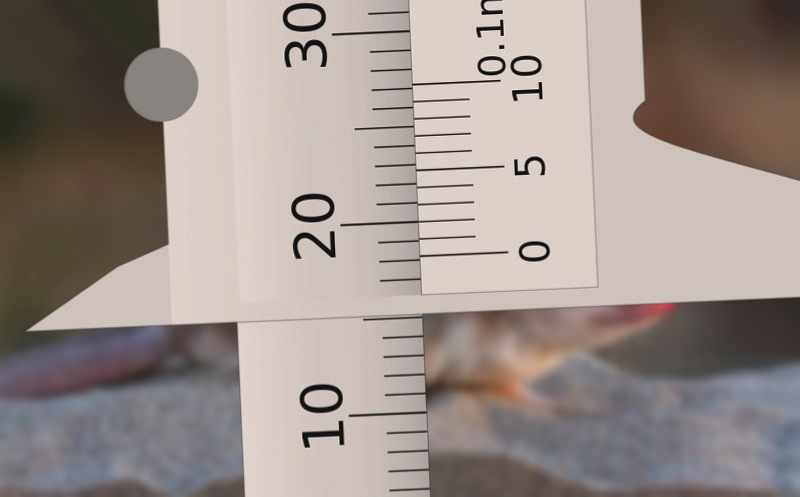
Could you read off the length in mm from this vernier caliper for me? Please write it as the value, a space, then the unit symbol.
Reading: 18.2 mm
